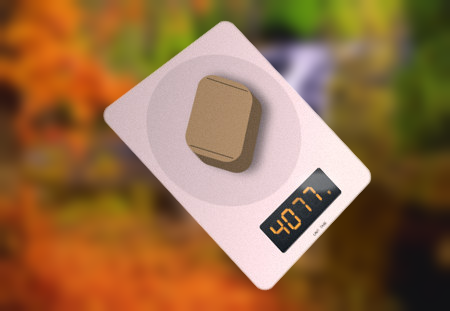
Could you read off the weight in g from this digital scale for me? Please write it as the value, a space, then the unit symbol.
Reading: 4077 g
